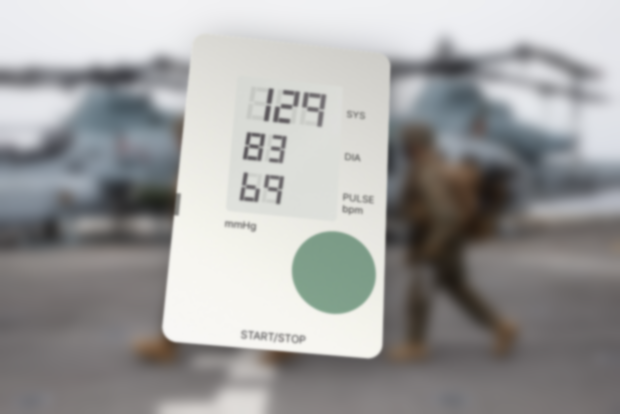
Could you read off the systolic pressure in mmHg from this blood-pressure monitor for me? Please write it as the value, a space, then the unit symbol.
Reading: 129 mmHg
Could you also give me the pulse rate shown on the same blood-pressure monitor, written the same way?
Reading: 69 bpm
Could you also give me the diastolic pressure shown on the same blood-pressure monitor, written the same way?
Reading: 83 mmHg
